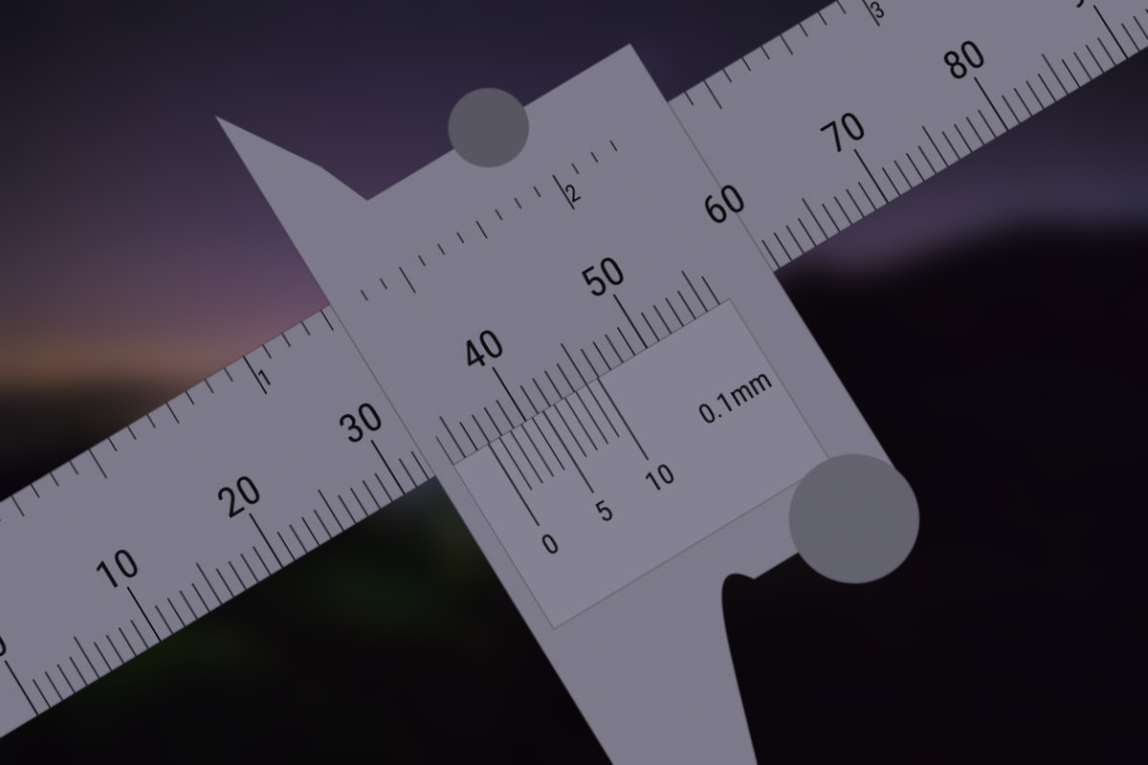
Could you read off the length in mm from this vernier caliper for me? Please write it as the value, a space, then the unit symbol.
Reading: 36.9 mm
